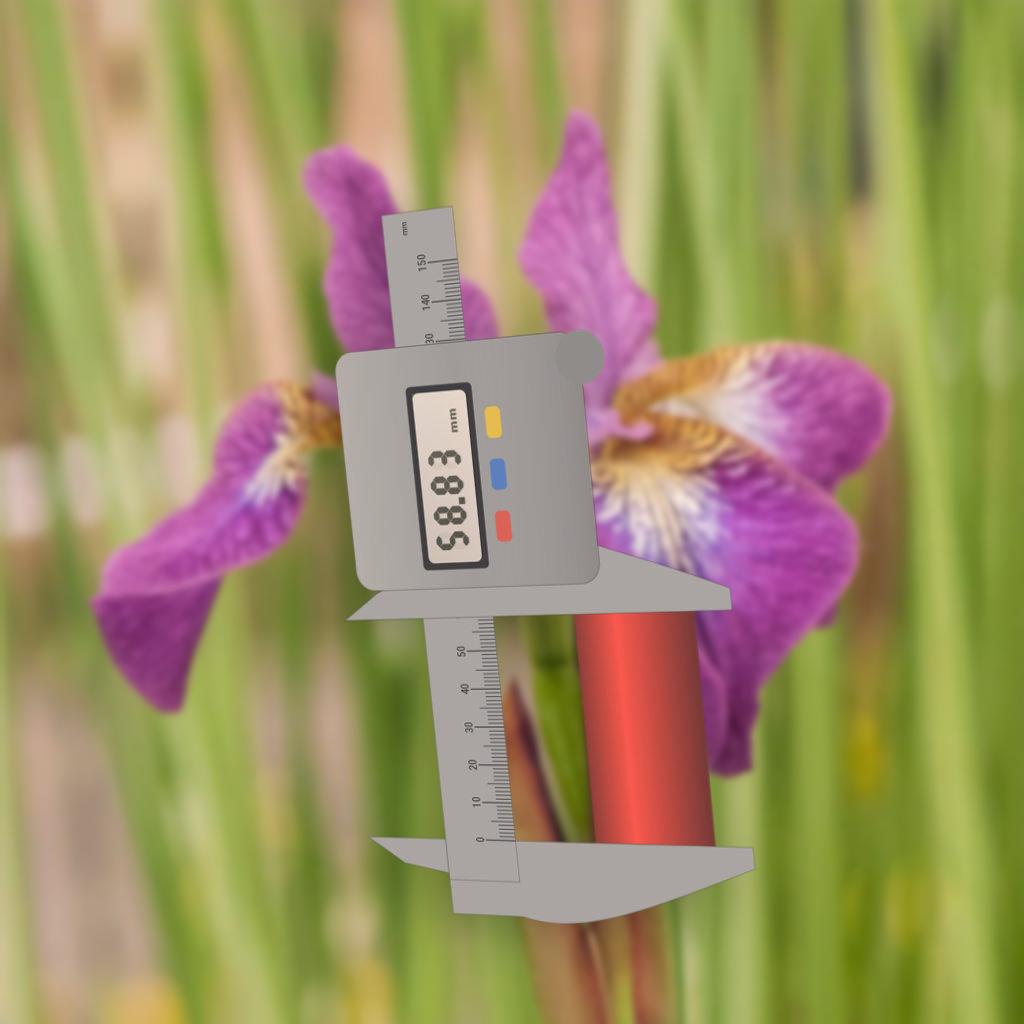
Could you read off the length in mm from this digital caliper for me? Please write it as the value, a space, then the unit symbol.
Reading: 58.83 mm
